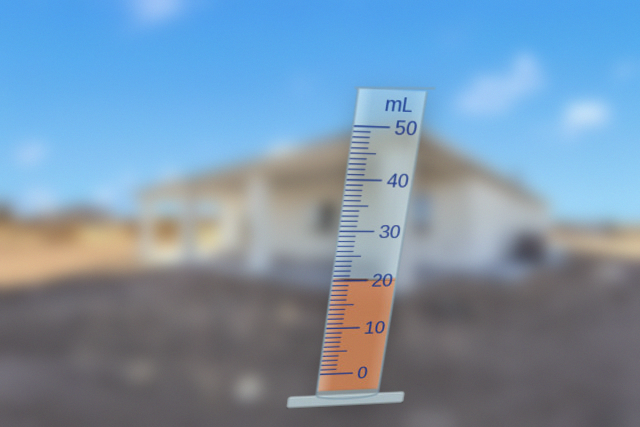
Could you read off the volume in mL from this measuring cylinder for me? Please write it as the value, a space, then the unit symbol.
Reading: 20 mL
